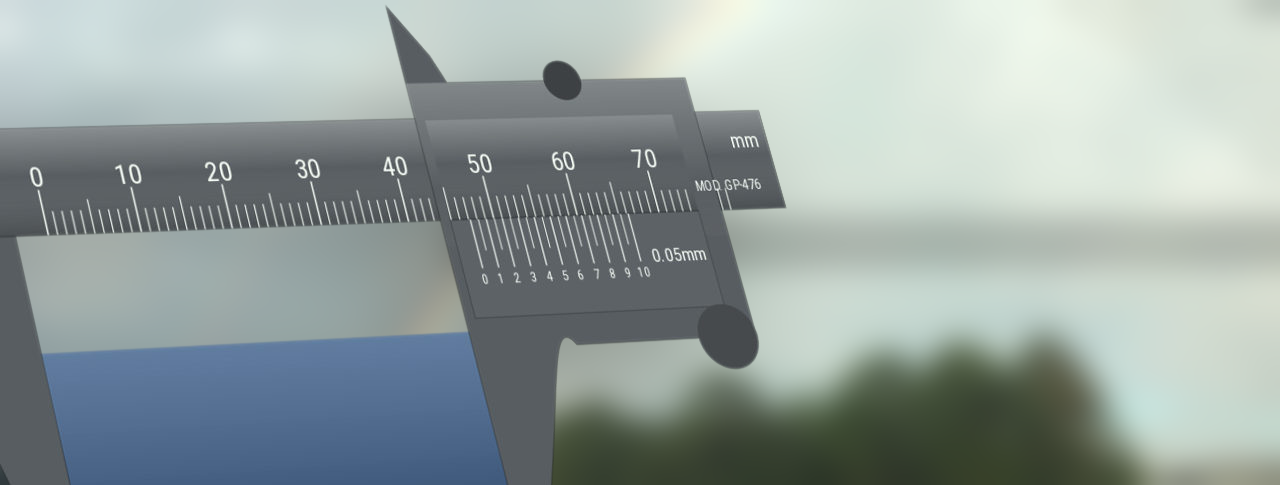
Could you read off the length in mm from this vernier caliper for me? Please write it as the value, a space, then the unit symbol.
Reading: 47.2 mm
